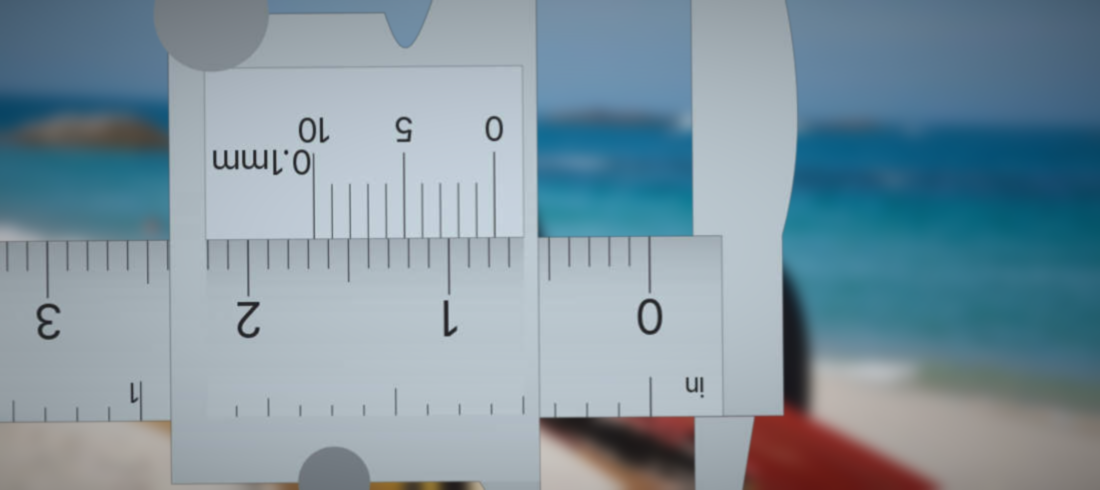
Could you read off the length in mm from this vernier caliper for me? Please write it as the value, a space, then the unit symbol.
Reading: 7.7 mm
